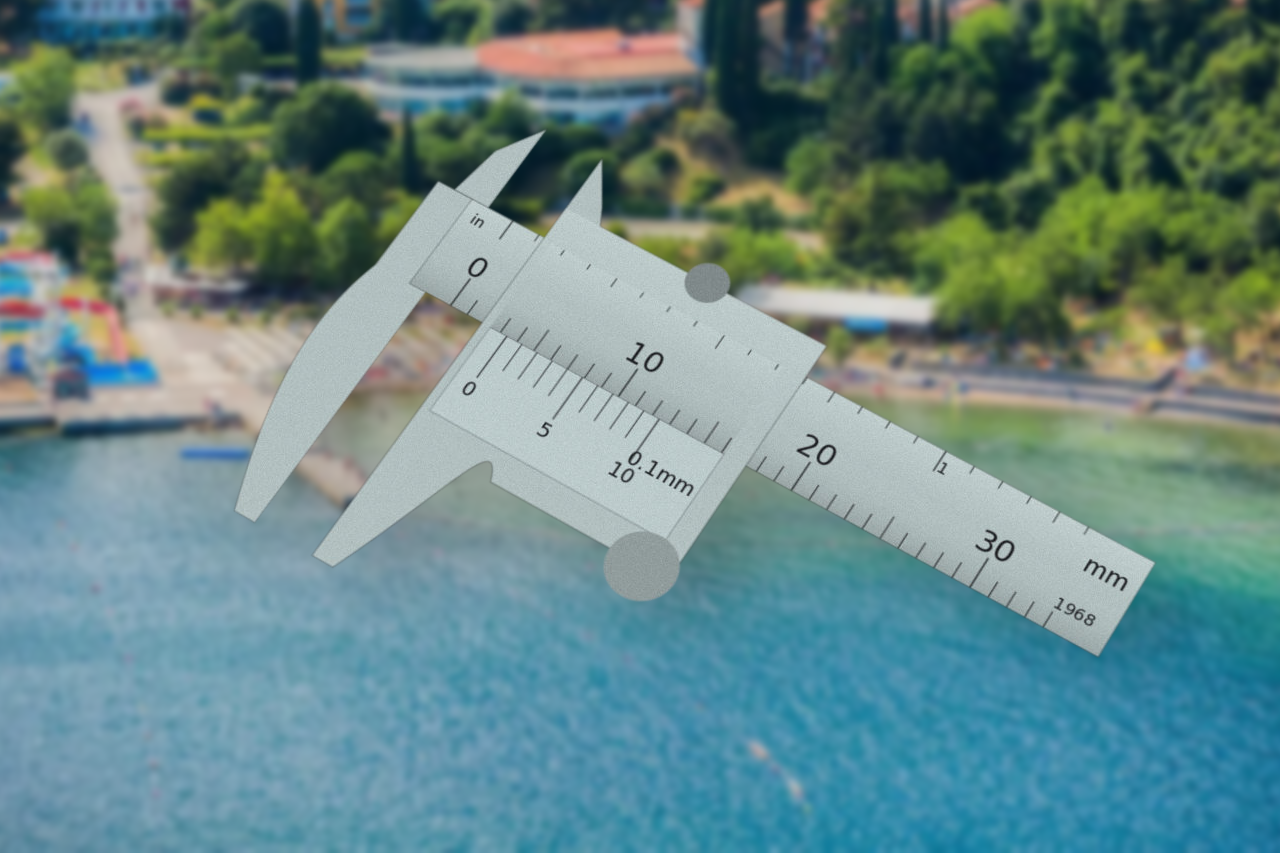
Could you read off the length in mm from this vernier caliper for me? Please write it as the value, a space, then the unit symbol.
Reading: 3.4 mm
